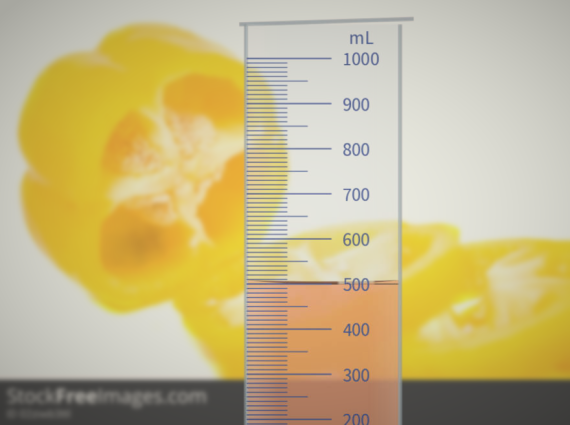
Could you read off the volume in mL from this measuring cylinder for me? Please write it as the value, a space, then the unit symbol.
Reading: 500 mL
